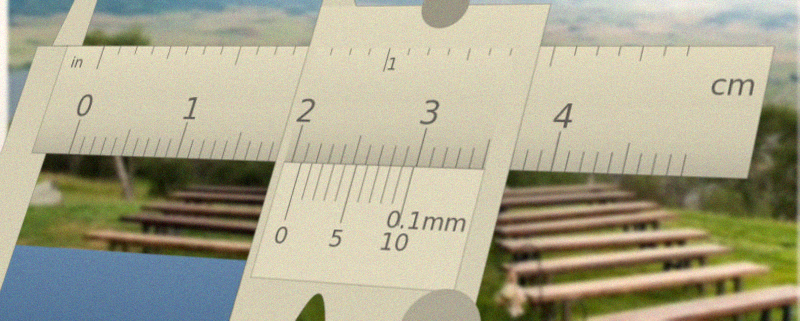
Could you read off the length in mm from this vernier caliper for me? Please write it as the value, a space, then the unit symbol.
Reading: 20.8 mm
